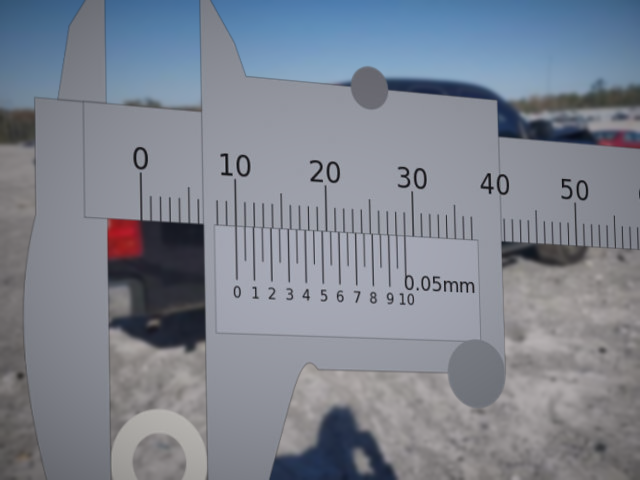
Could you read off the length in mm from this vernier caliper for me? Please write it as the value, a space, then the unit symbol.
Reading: 10.0 mm
